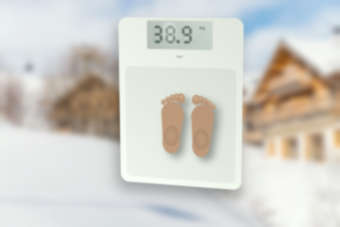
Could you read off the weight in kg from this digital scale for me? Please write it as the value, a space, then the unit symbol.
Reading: 38.9 kg
